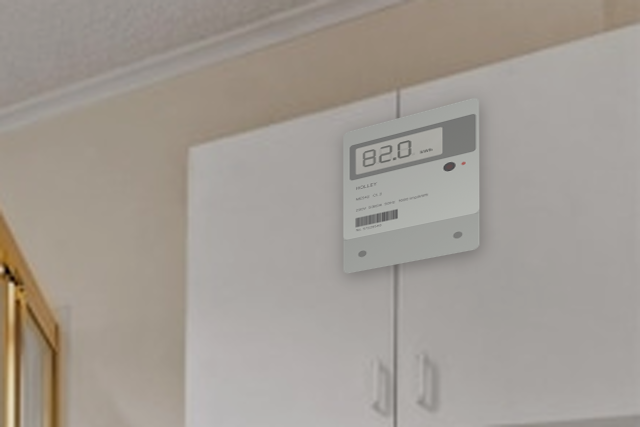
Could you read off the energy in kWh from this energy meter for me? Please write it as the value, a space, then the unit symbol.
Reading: 82.0 kWh
